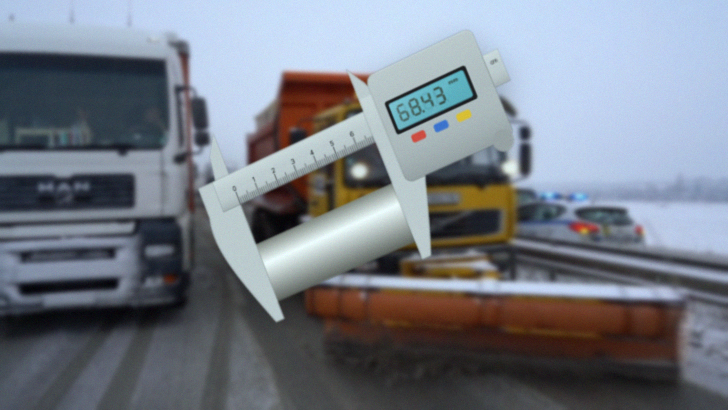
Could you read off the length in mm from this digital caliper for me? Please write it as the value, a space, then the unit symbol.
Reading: 68.43 mm
